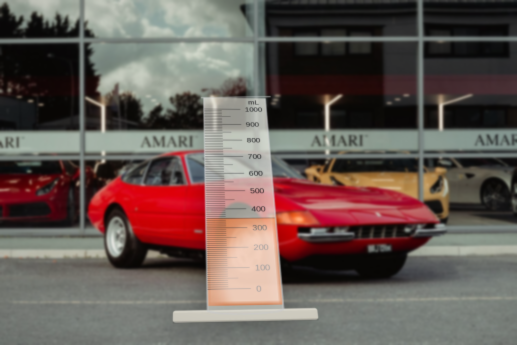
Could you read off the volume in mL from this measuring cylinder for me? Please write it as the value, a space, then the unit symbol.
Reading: 350 mL
